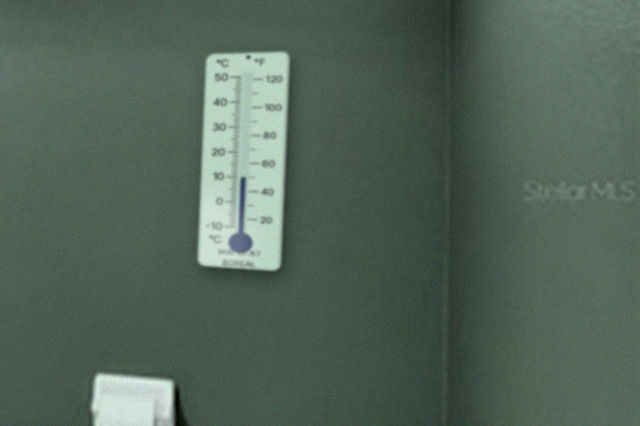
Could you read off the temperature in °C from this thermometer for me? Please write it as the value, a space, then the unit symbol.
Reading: 10 °C
